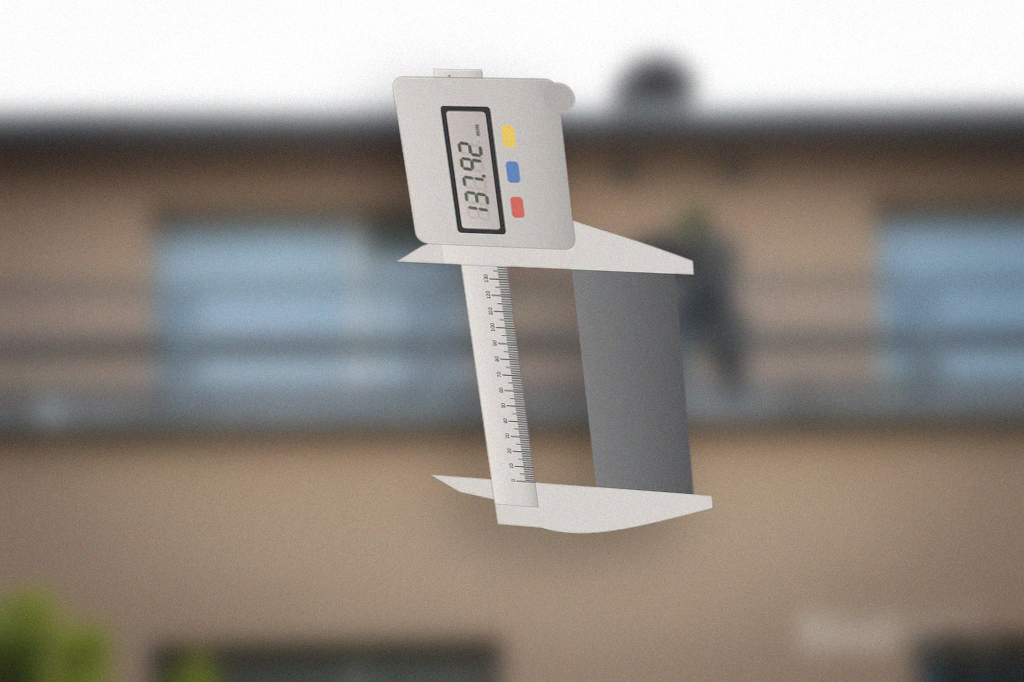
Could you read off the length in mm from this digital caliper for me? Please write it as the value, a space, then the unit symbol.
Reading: 137.92 mm
